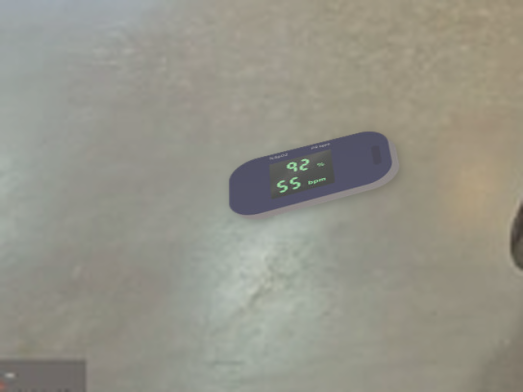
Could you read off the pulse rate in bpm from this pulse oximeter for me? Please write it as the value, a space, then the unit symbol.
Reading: 55 bpm
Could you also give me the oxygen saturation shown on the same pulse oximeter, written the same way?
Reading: 92 %
